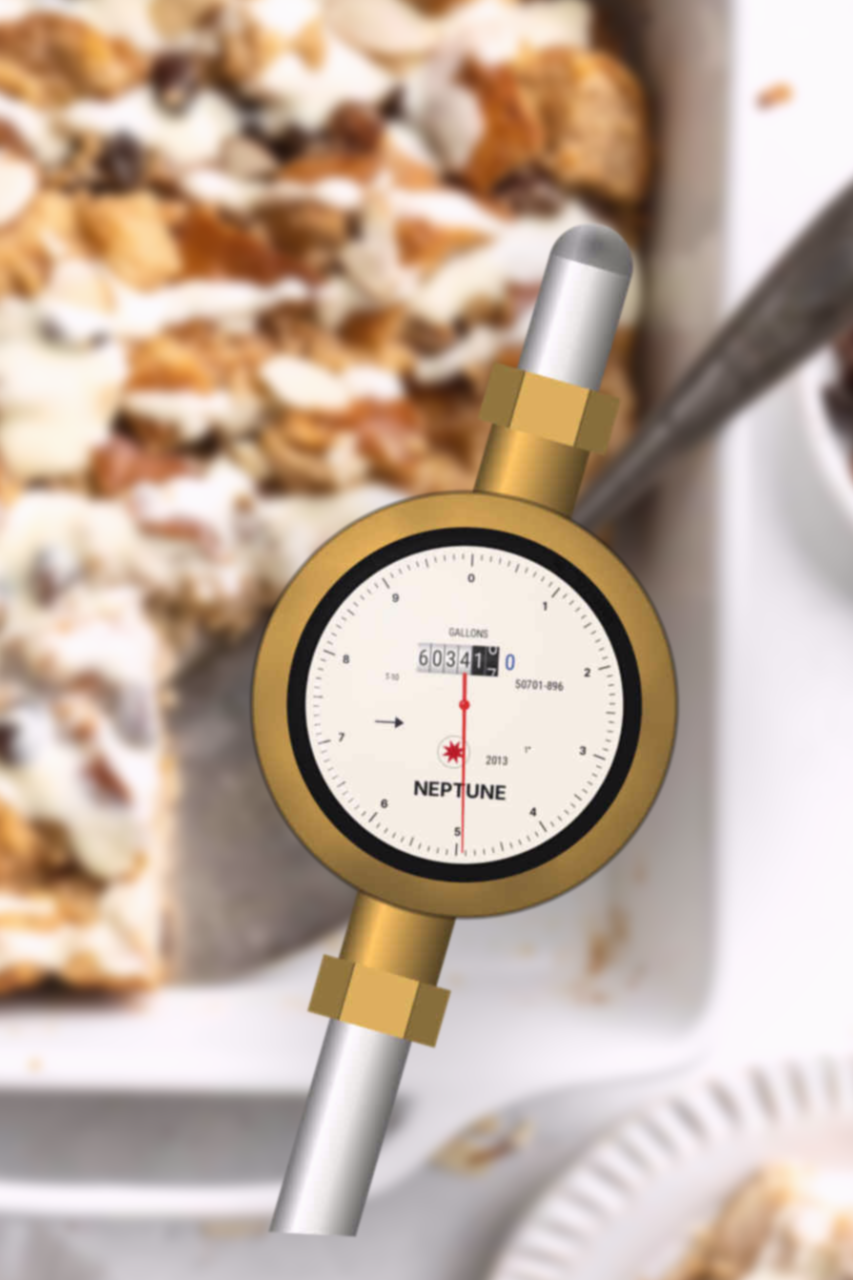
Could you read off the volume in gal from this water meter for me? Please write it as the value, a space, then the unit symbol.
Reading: 6034164.9 gal
